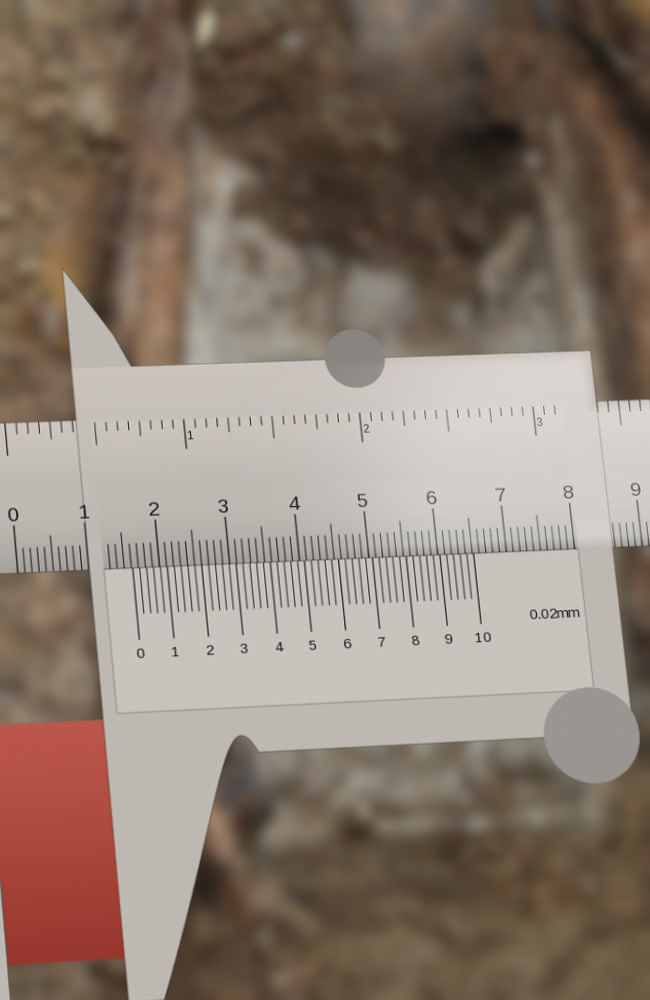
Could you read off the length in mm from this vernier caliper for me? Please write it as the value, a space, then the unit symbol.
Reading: 16.2 mm
